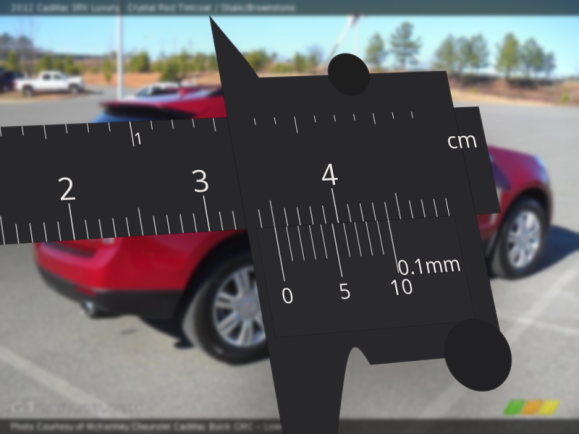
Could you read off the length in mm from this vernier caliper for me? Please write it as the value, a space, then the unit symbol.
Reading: 35.0 mm
